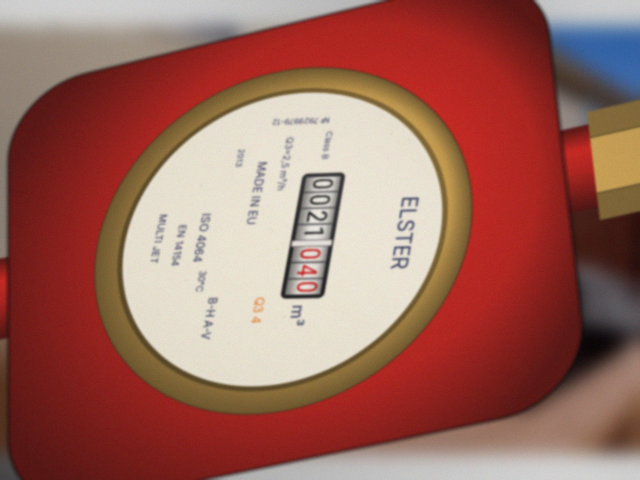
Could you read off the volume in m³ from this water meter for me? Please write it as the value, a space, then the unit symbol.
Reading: 21.040 m³
